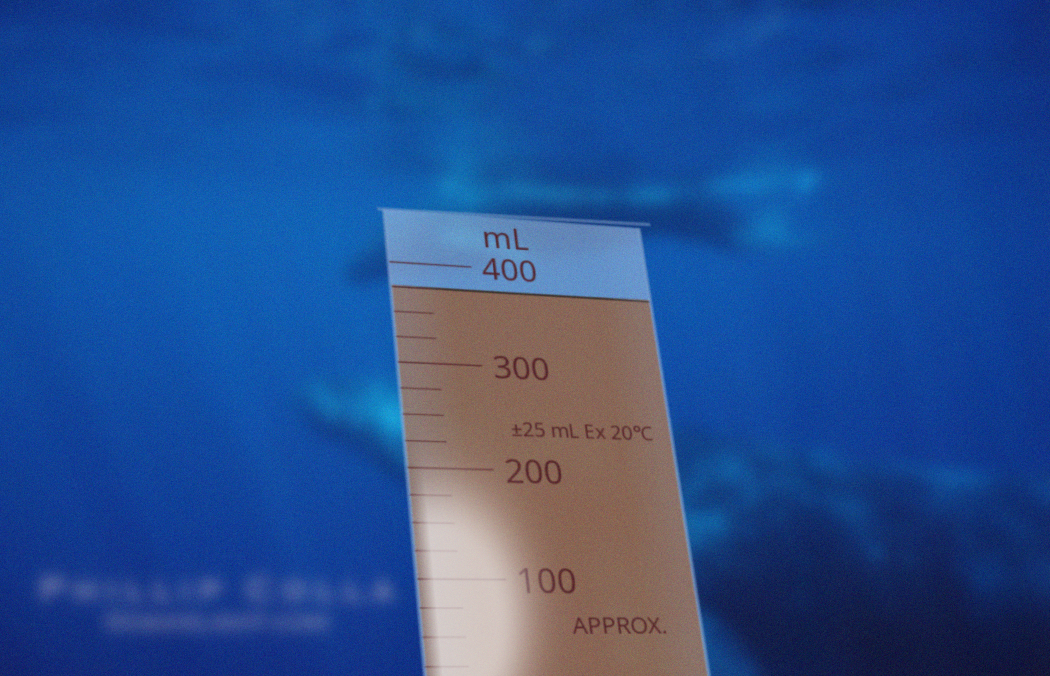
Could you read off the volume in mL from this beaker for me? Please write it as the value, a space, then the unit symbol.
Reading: 375 mL
